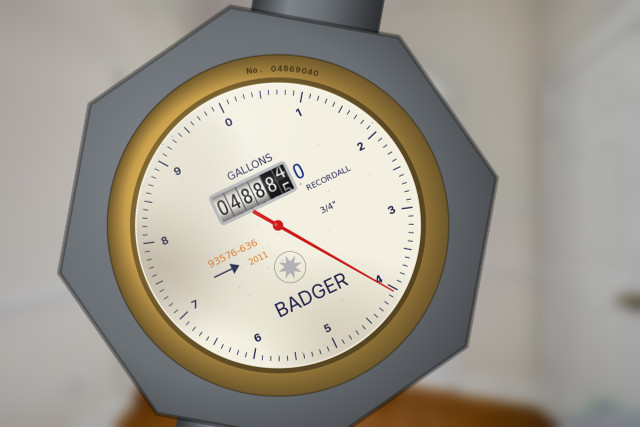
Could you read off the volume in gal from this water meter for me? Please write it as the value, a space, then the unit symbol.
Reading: 488844.0 gal
